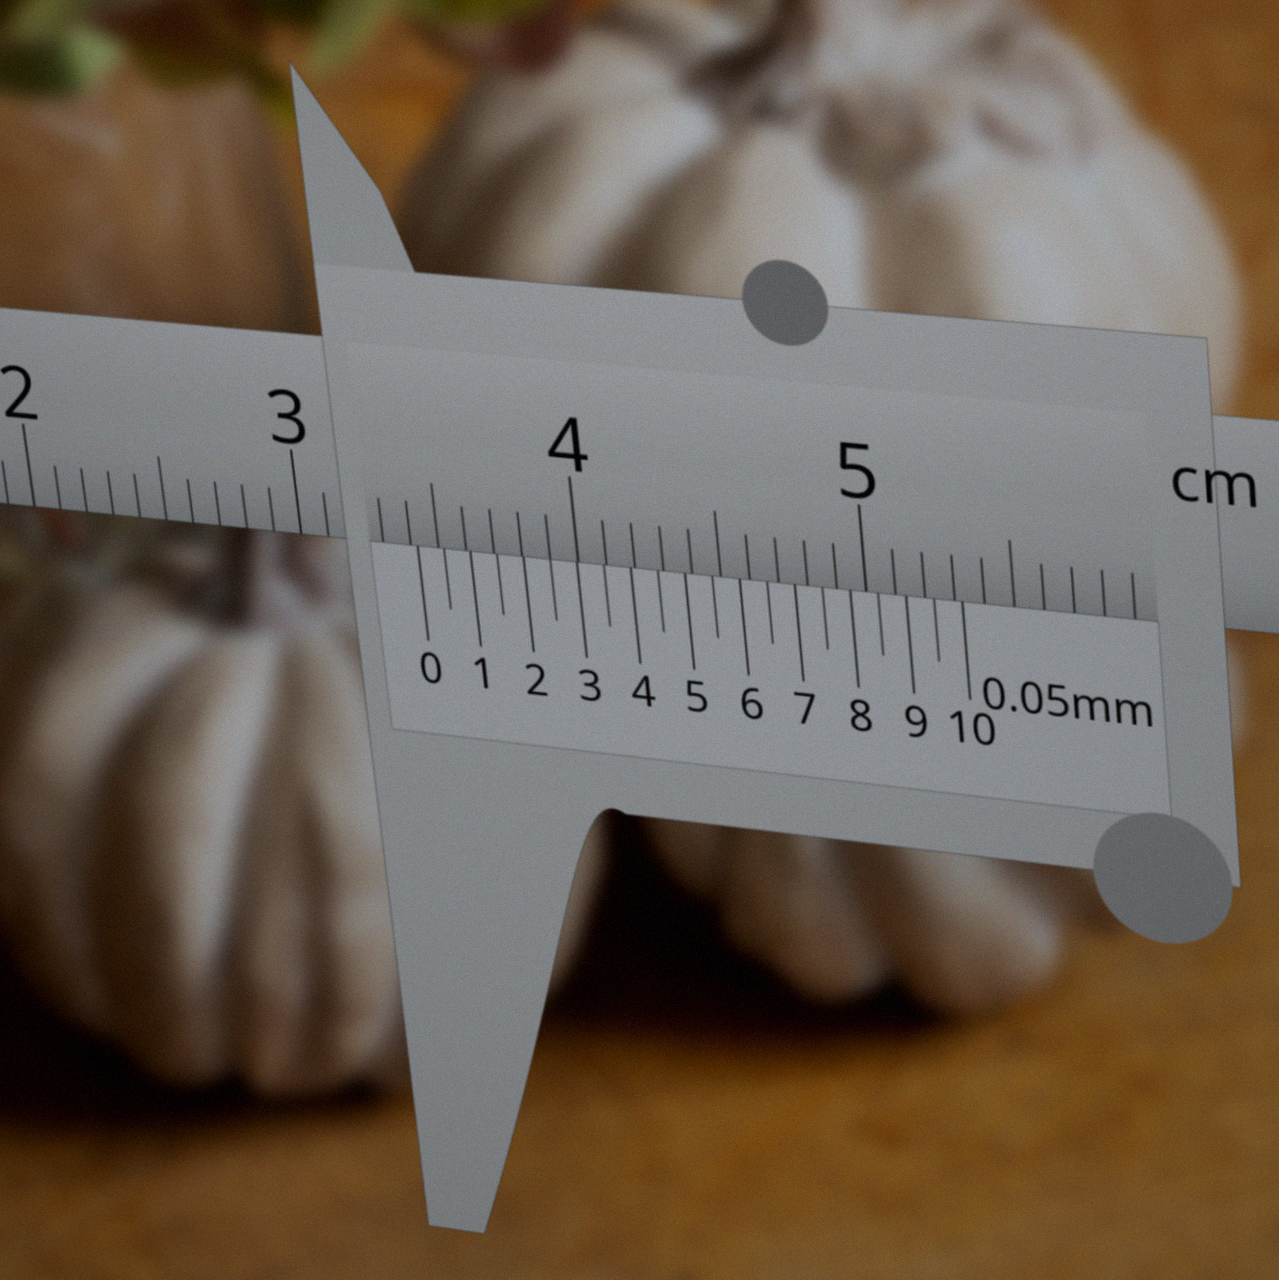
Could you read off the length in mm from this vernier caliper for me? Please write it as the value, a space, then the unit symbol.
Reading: 34.25 mm
